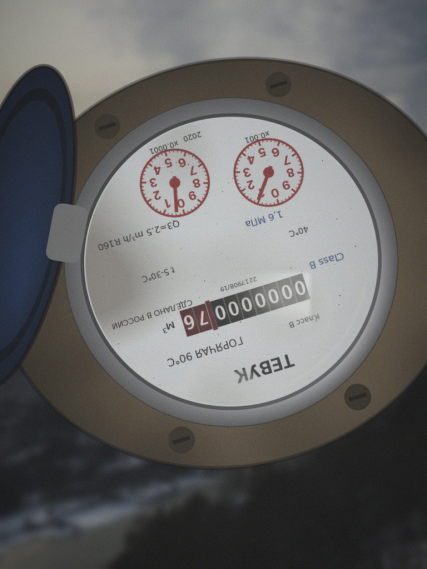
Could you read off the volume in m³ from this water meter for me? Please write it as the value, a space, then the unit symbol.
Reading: 0.7610 m³
